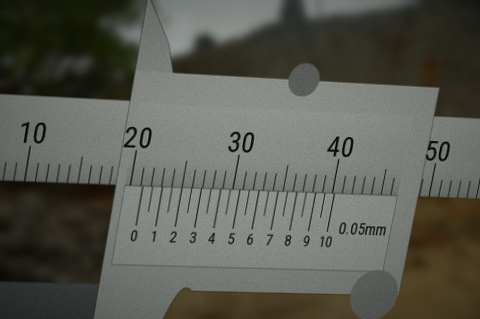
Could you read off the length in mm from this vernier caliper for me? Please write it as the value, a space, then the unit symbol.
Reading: 21.2 mm
